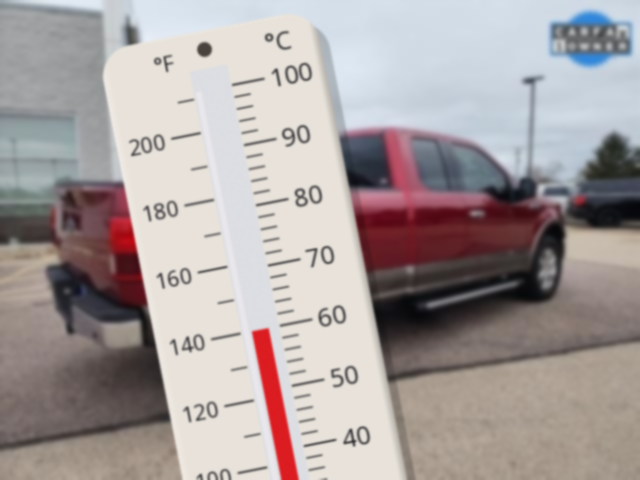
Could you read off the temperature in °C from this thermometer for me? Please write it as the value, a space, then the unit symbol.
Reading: 60 °C
